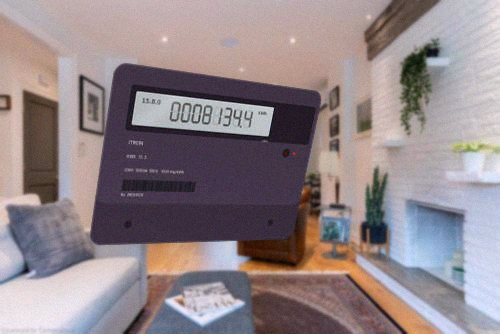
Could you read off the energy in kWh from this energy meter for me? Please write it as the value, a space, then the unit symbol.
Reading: 8134.4 kWh
